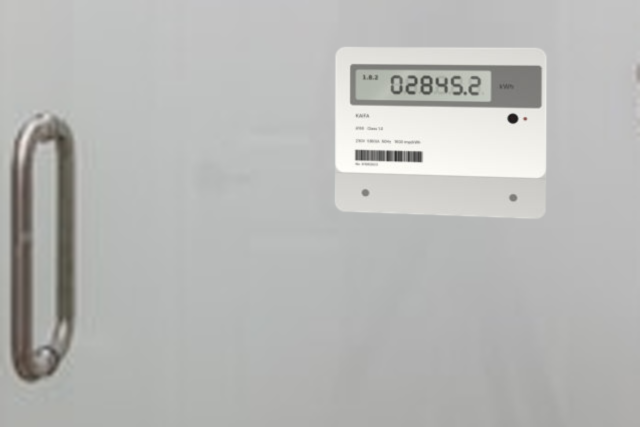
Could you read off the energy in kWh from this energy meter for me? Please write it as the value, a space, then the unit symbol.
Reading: 2845.2 kWh
